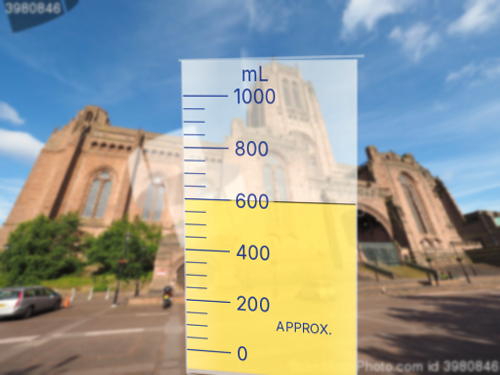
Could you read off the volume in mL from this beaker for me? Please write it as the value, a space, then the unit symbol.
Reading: 600 mL
